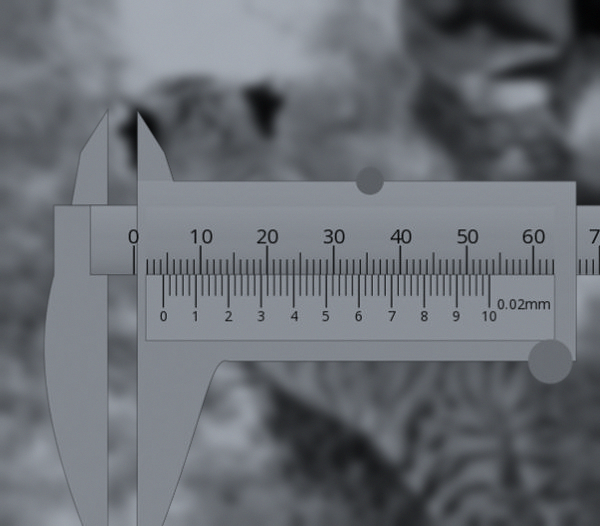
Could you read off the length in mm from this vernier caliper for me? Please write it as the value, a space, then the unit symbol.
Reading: 4.4 mm
